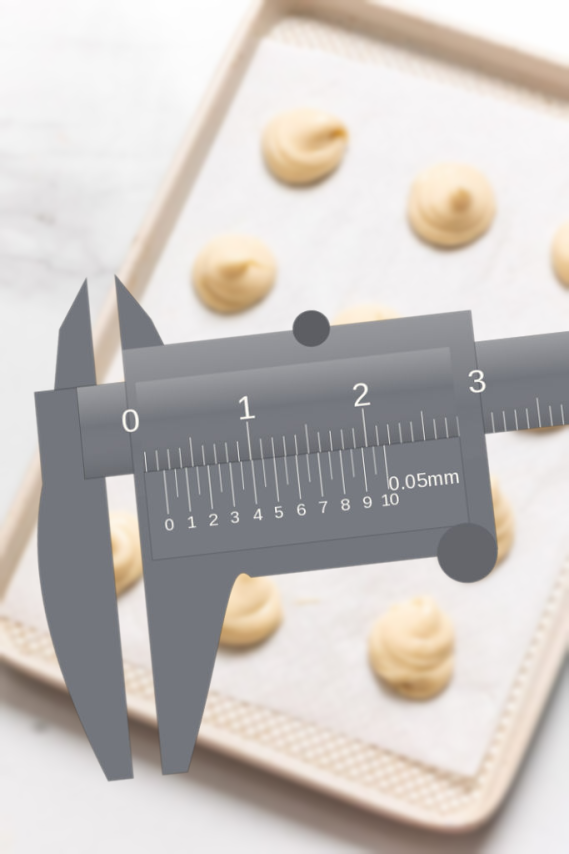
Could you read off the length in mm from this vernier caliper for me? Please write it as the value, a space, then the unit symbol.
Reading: 2.5 mm
